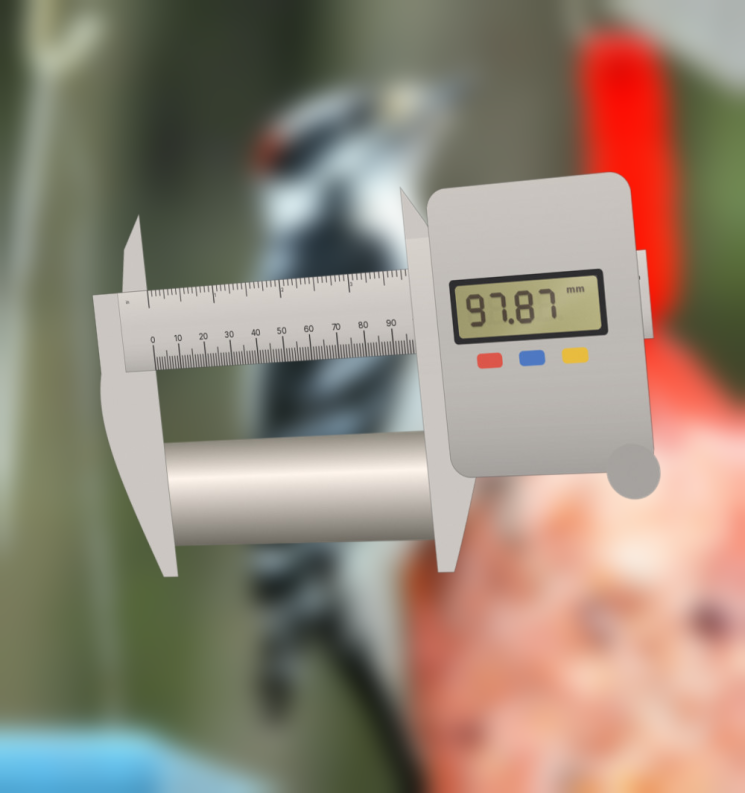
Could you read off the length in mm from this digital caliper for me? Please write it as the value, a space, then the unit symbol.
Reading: 97.87 mm
